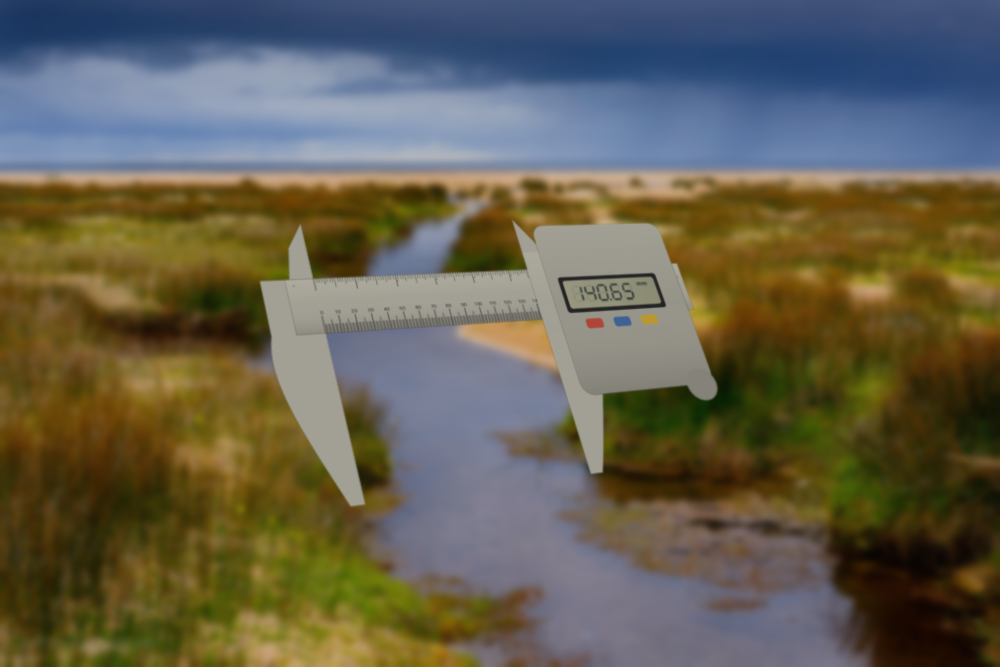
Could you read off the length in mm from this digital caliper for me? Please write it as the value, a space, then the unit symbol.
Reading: 140.65 mm
